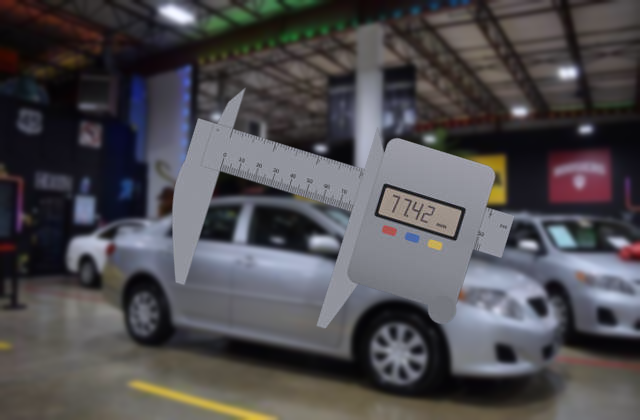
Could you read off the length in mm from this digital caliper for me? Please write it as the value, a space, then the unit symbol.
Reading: 77.42 mm
